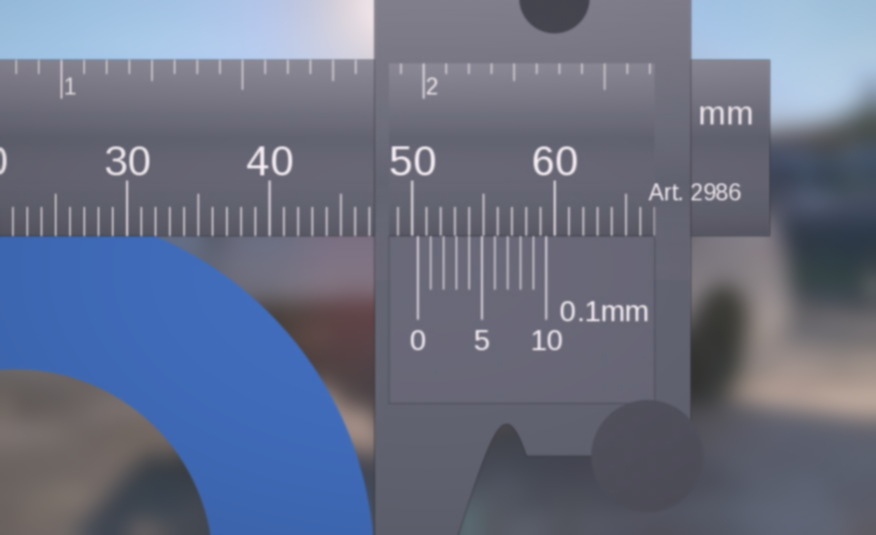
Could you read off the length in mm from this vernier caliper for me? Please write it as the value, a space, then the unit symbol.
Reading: 50.4 mm
